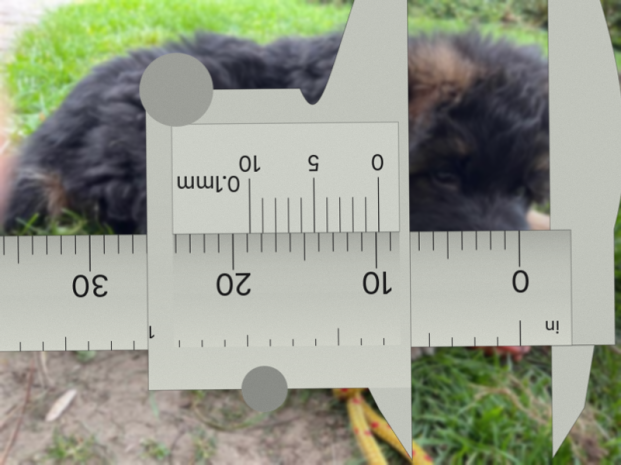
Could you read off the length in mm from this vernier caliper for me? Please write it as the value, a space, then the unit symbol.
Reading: 9.8 mm
